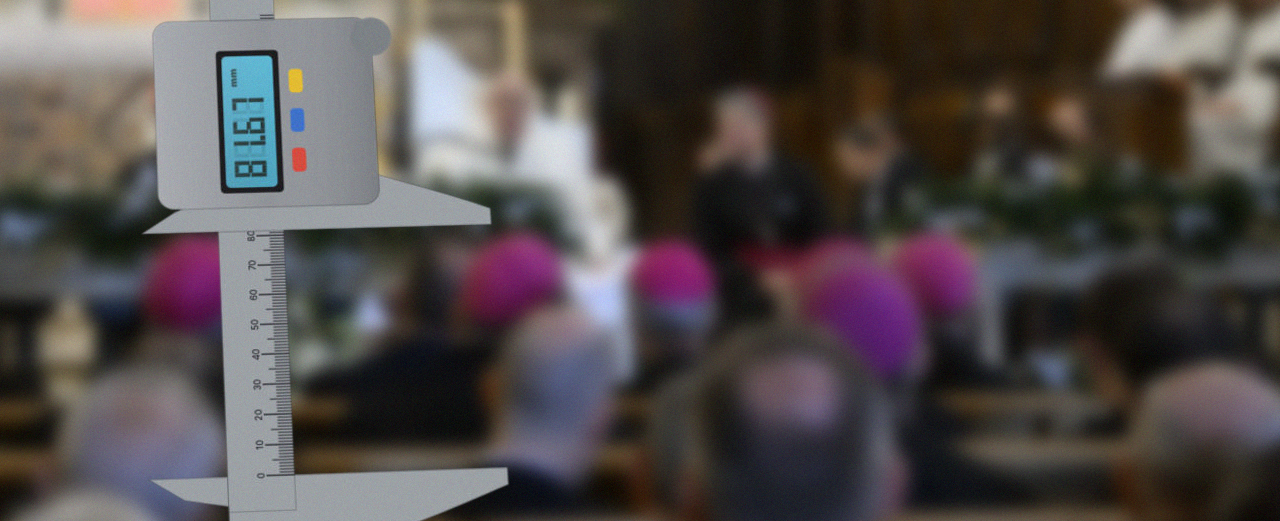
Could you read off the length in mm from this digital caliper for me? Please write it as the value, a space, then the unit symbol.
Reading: 81.67 mm
